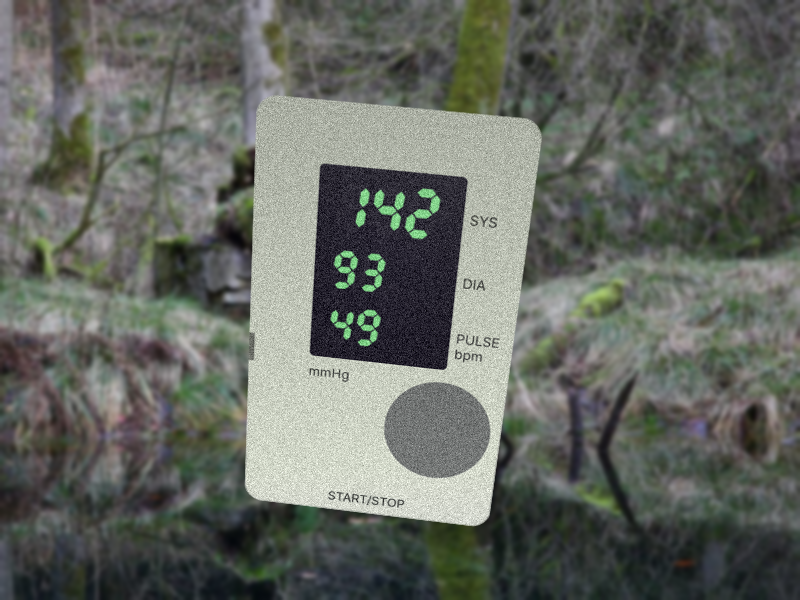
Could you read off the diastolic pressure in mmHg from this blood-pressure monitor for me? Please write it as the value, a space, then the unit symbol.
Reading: 93 mmHg
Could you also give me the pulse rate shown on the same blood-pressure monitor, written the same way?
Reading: 49 bpm
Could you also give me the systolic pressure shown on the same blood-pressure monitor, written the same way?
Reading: 142 mmHg
